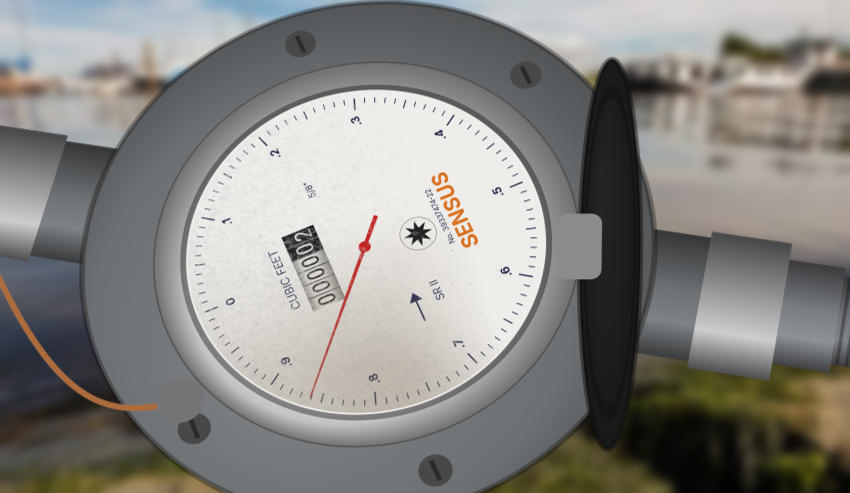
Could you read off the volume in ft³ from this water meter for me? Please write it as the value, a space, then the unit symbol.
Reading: 1.86 ft³
